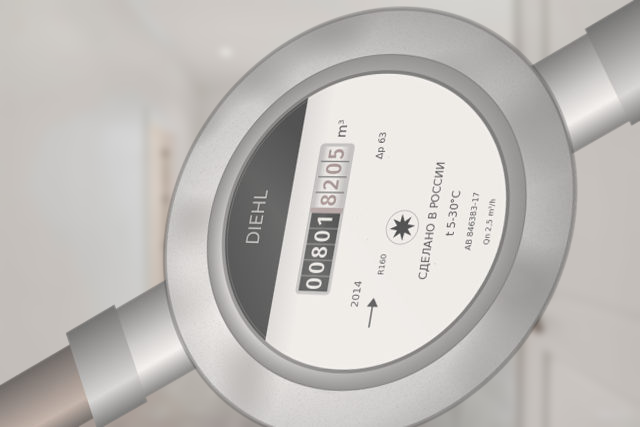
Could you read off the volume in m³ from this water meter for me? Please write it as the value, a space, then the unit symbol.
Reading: 801.8205 m³
